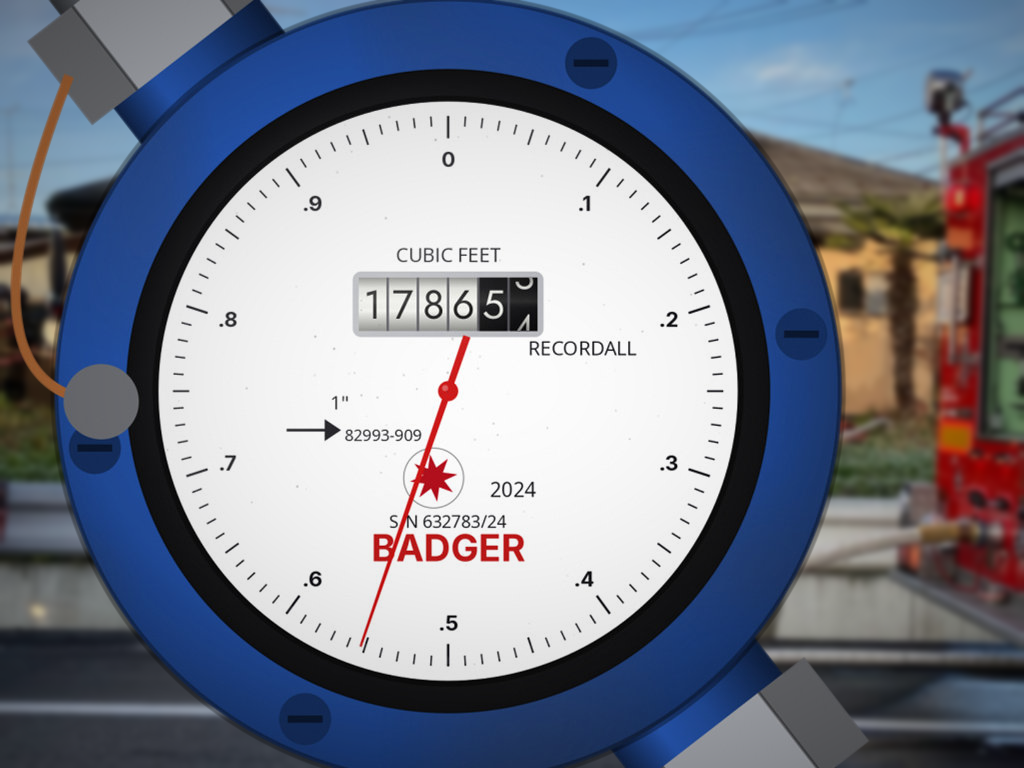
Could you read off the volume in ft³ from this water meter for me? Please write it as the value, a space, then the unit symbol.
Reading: 178653.55 ft³
